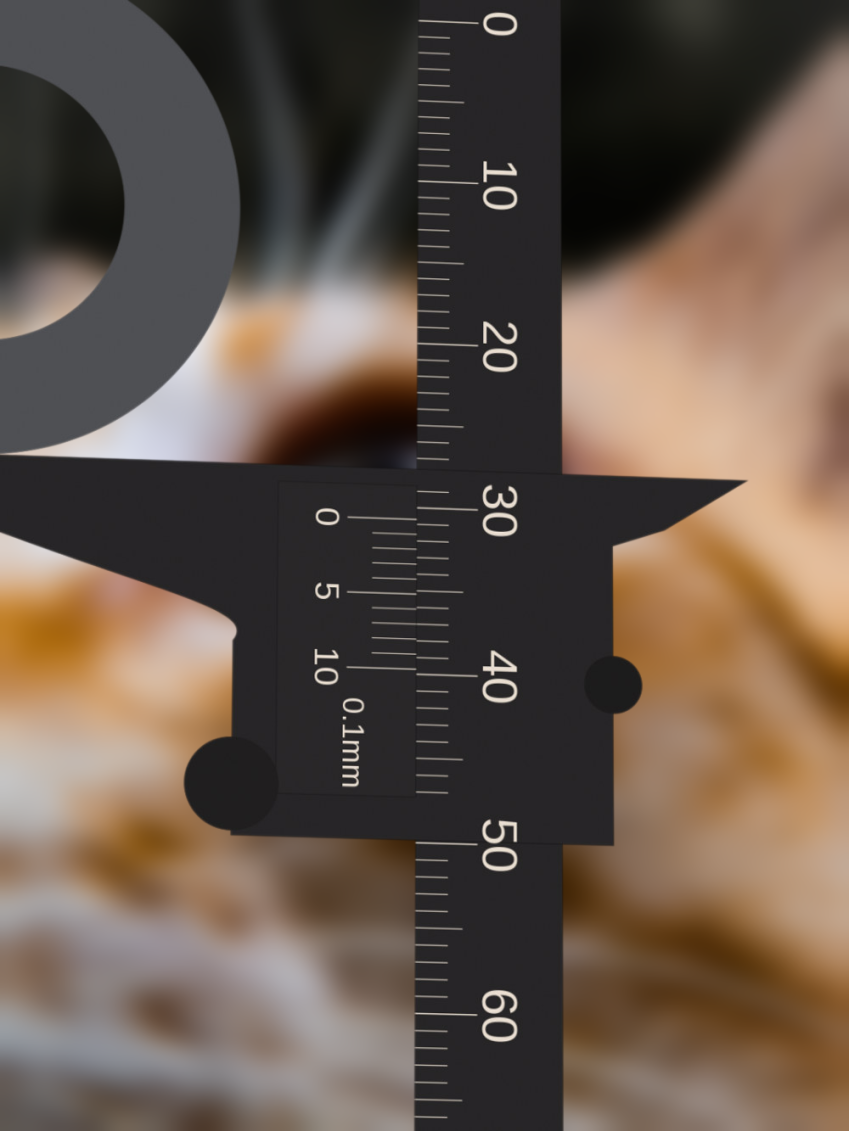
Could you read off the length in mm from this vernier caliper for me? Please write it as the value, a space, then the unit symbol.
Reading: 30.7 mm
